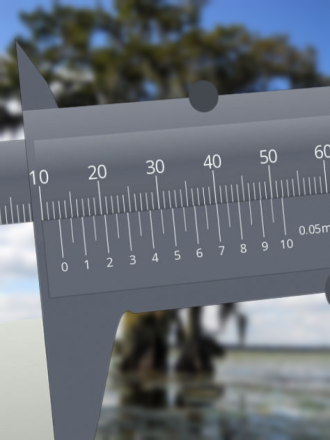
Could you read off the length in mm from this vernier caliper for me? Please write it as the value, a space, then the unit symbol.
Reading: 12.8 mm
